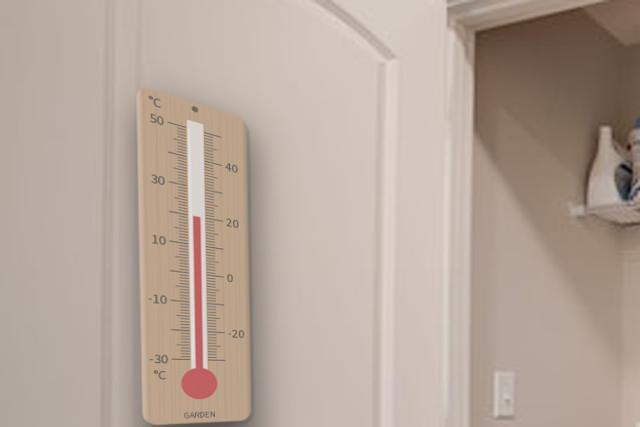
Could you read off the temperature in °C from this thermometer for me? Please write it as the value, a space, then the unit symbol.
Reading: 20 °C
